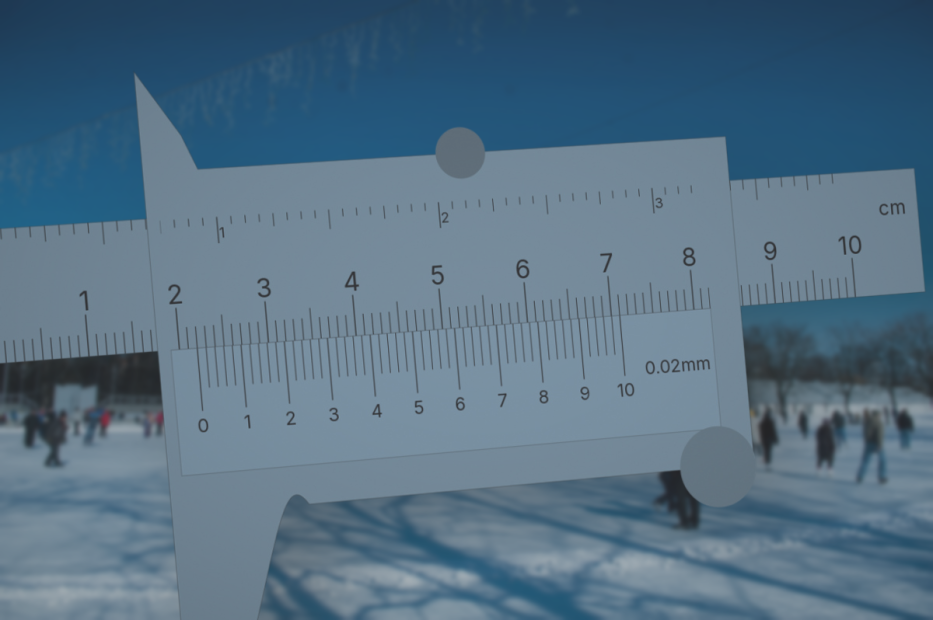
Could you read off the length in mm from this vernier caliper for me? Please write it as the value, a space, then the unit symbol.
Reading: 22.0 mm
